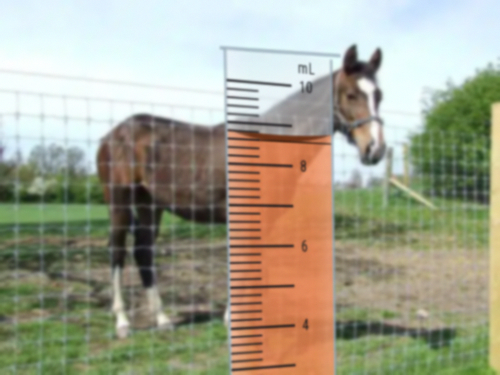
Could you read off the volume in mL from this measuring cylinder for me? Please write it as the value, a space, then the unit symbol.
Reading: 8.6 mL
